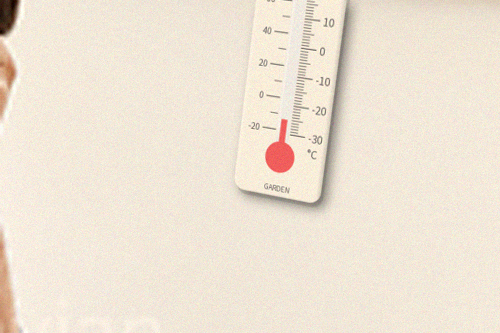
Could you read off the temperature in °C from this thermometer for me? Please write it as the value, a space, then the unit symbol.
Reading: -25 °C
